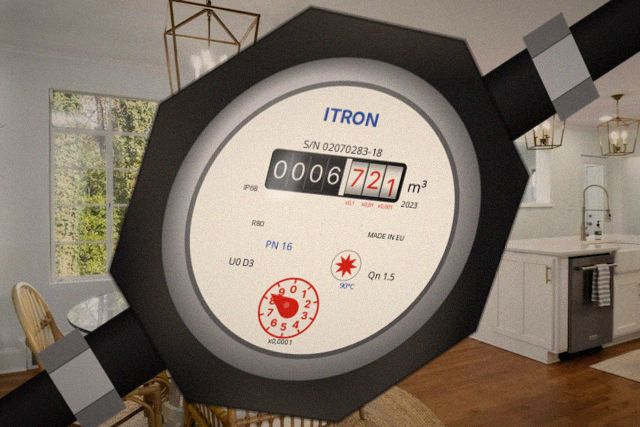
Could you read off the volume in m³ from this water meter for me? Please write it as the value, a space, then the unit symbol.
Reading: 6.7208 m³
